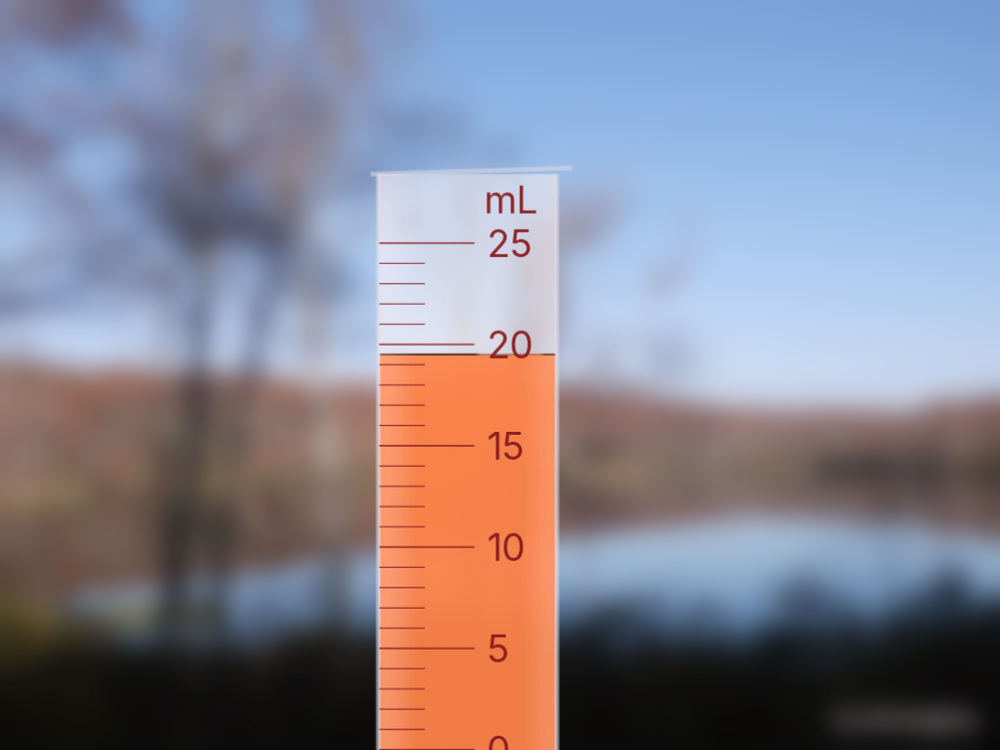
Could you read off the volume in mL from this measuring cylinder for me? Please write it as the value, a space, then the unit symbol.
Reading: 19.5 mL
